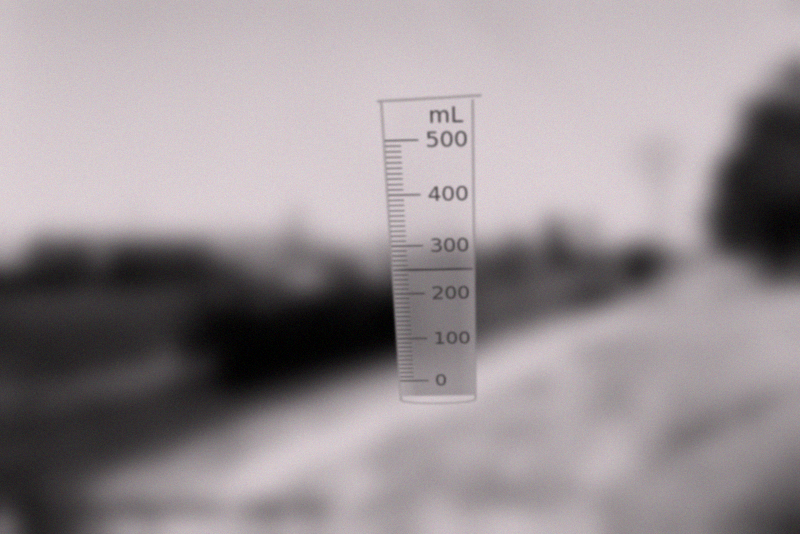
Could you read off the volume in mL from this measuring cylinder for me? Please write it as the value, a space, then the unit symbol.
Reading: 250 mL
